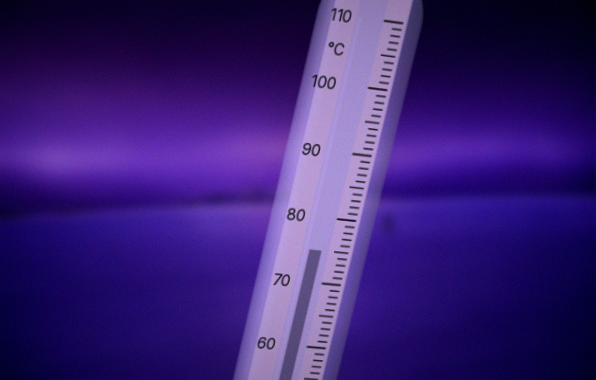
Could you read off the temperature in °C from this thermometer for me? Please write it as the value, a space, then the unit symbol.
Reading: 75 °C
